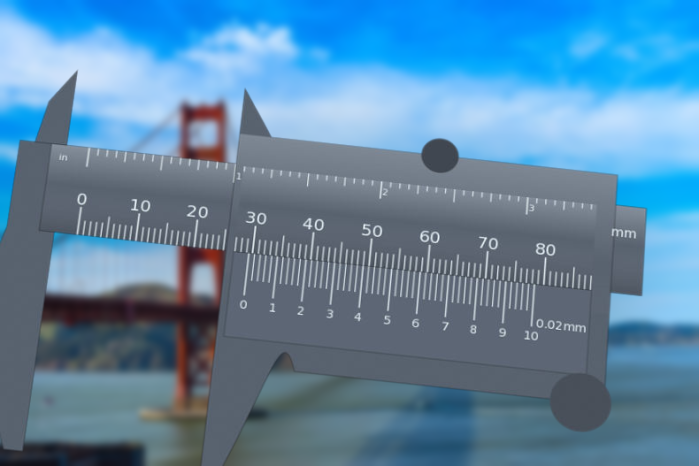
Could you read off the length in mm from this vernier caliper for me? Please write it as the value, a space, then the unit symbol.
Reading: 29.4 mm
